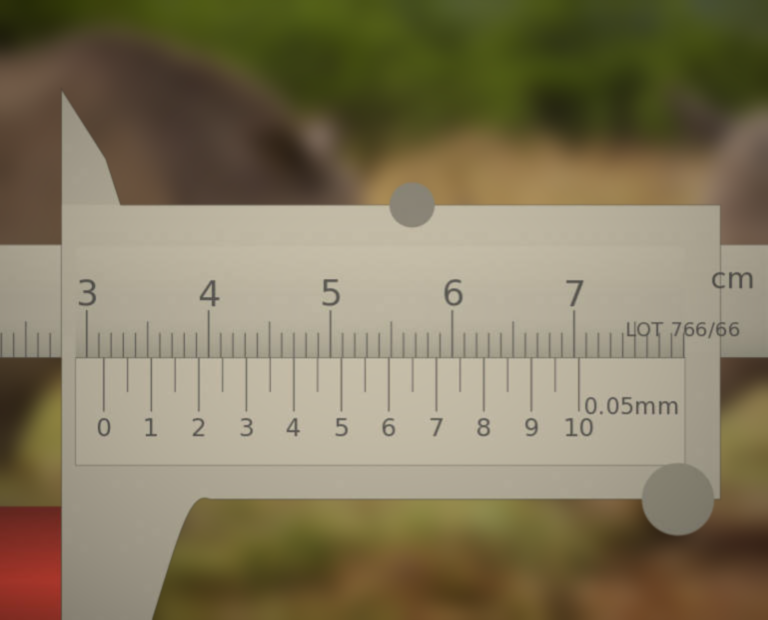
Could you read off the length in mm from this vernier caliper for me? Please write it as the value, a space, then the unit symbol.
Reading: 31.4 mm
